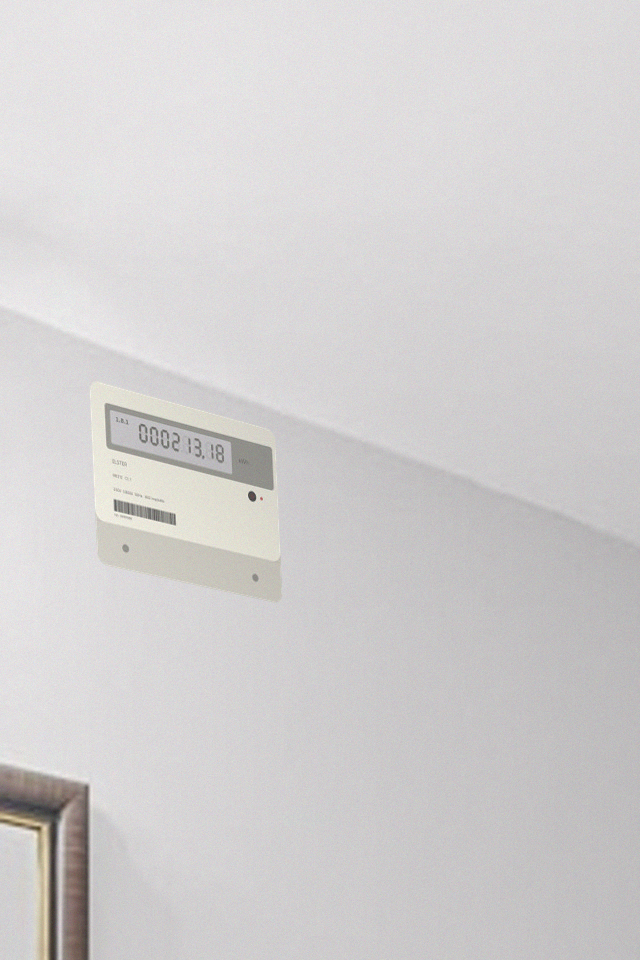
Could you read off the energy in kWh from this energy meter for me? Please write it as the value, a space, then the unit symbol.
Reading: 213.18 kWh
